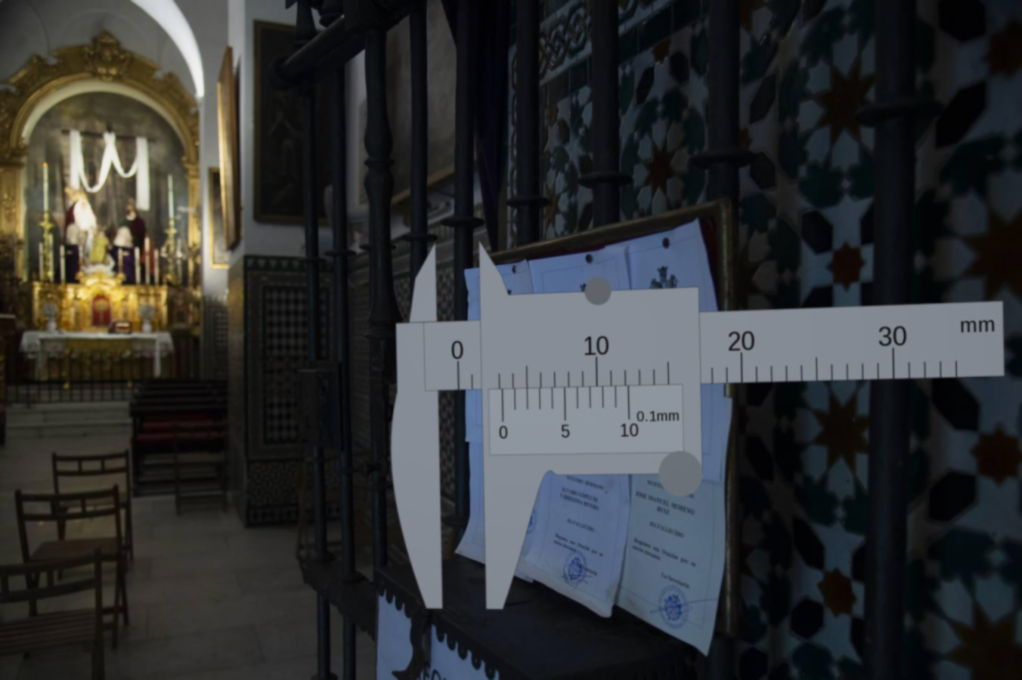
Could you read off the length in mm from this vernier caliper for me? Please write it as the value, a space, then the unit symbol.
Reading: 3.2 mm
